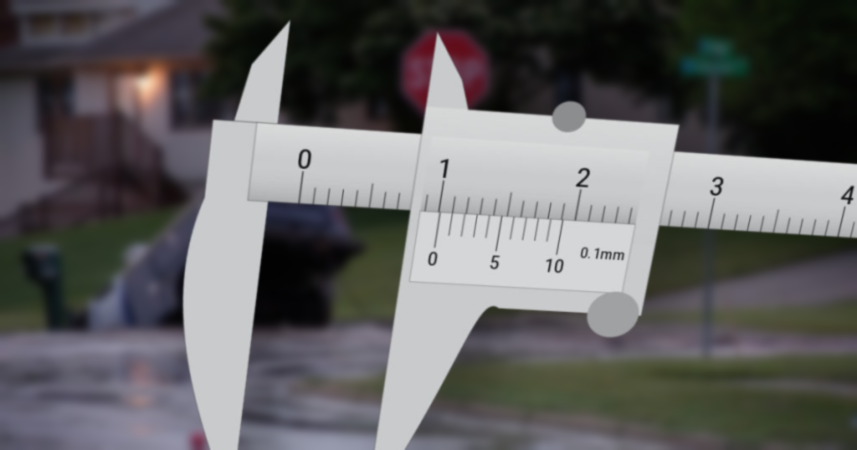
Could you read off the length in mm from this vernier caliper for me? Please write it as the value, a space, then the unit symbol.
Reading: 10.1 mm
